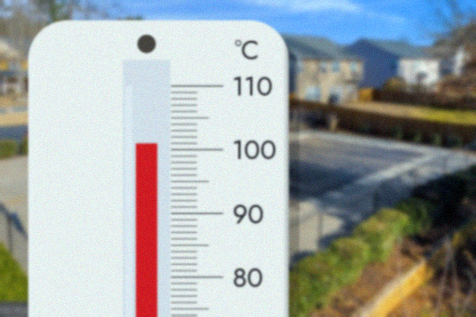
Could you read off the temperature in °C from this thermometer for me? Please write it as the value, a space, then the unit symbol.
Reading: 101 °C
